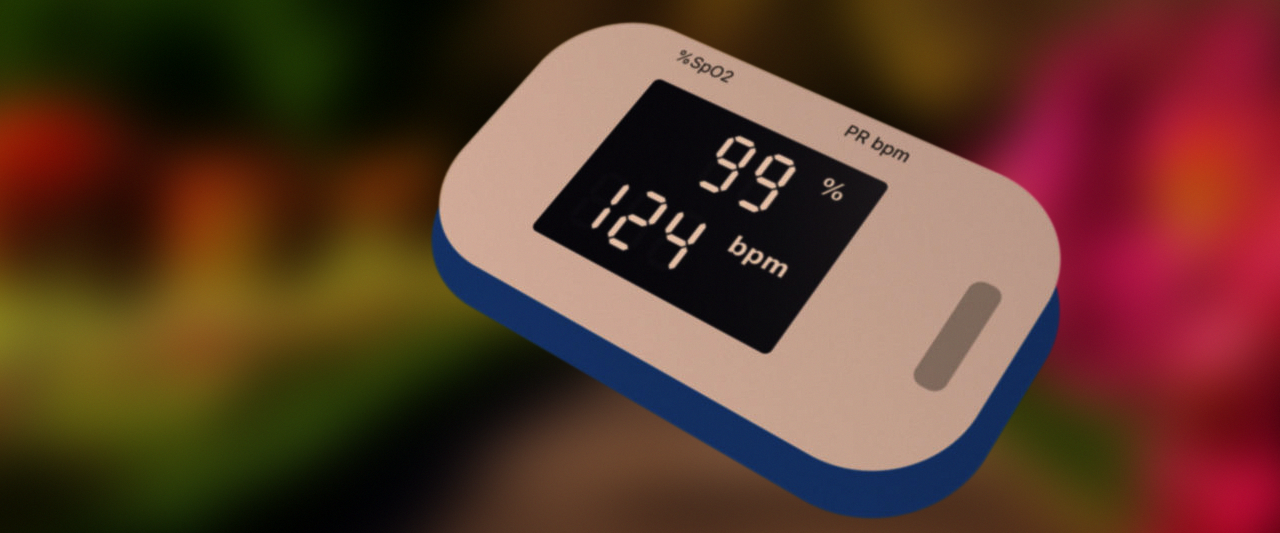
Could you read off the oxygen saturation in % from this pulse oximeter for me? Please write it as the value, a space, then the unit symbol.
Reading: 99 %
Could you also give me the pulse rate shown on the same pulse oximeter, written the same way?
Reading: 124 bpm
